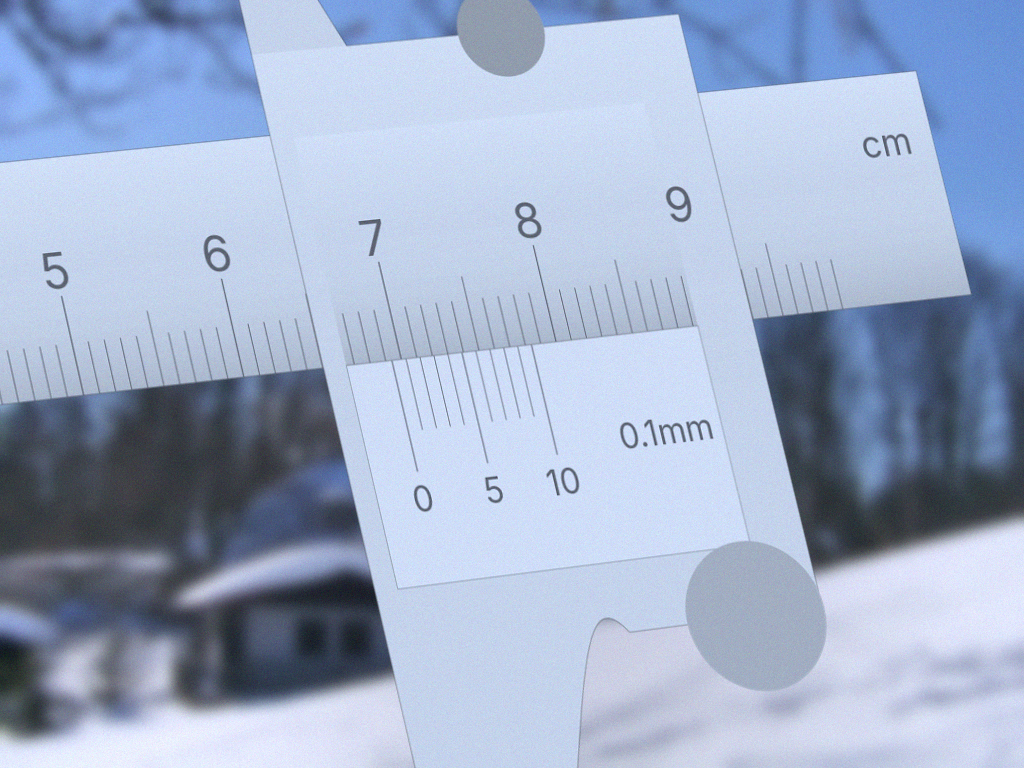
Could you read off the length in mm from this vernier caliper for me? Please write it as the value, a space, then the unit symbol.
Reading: 69.4 mm
